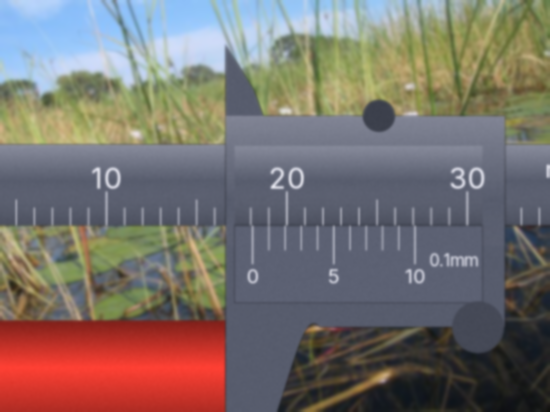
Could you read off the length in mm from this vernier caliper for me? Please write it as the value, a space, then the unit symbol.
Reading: 18.1 mm
